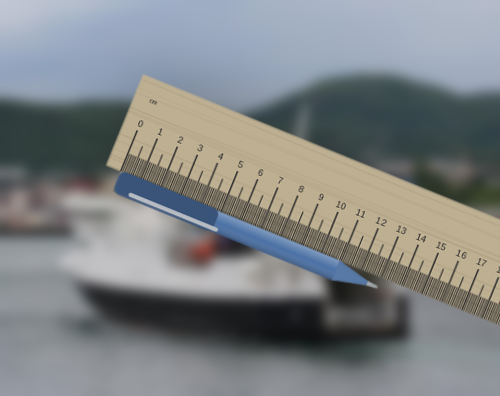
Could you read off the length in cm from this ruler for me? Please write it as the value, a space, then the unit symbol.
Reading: 13 cm
